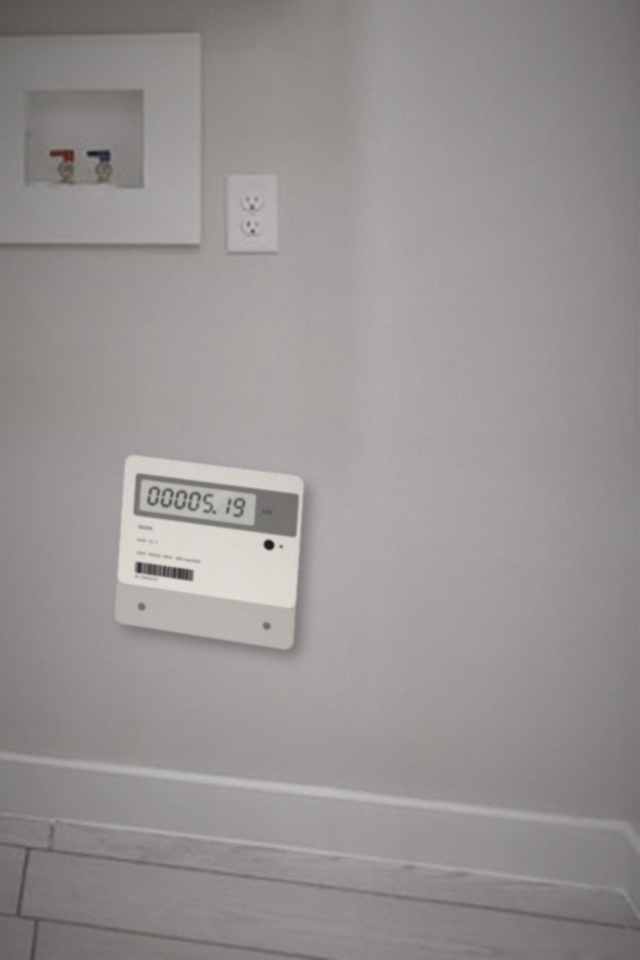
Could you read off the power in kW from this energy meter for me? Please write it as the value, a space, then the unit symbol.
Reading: 5.19 kW
